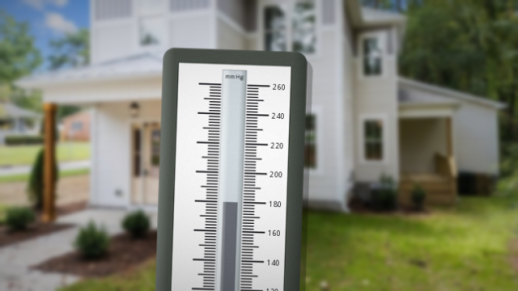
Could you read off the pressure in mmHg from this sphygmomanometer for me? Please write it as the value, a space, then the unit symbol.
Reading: 180 mmHg
